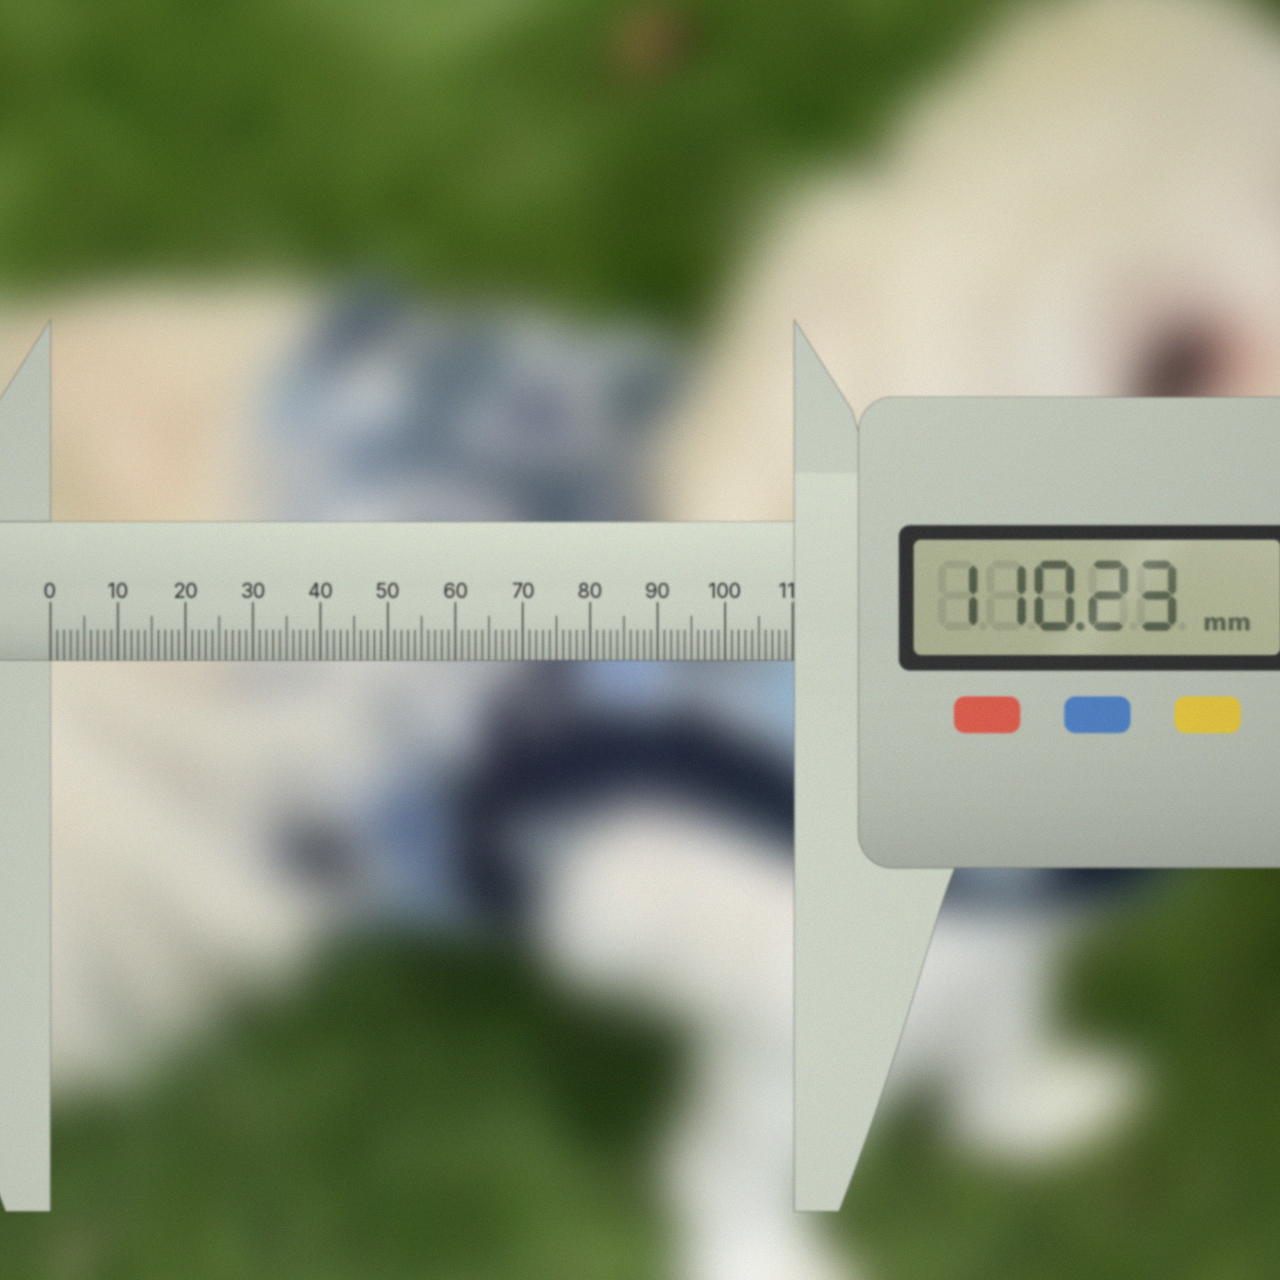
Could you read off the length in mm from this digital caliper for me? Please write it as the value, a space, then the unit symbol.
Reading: 110.23 mm
